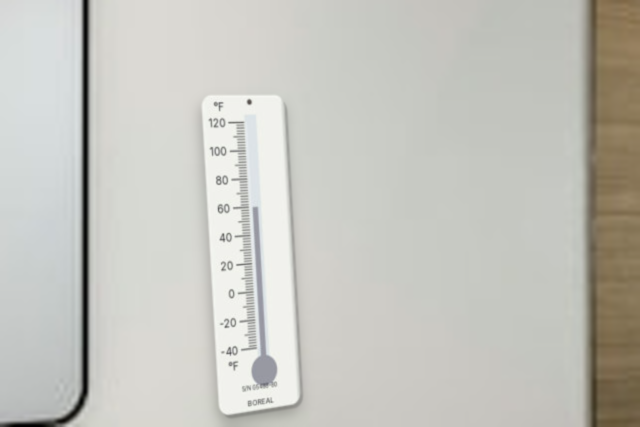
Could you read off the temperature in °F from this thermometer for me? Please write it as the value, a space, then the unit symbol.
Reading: 60 °F
